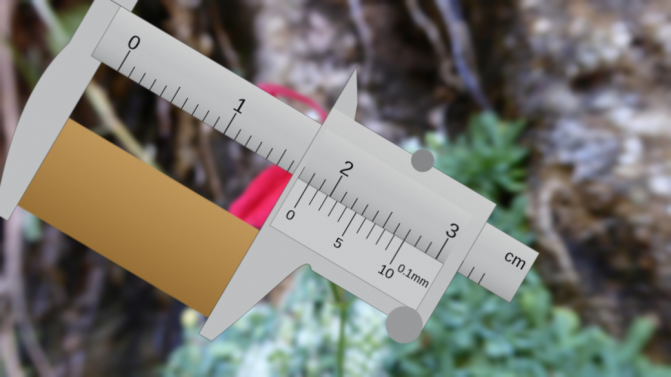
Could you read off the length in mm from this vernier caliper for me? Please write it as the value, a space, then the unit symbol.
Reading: 18.0 mm
